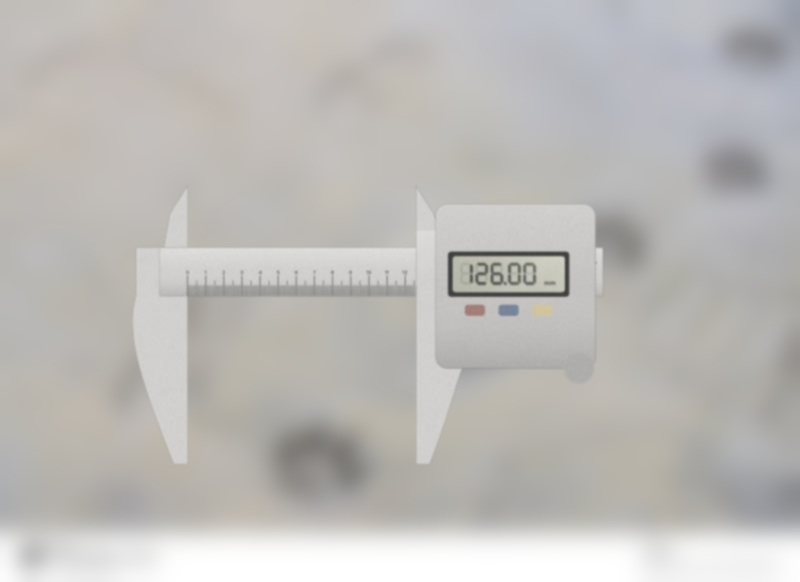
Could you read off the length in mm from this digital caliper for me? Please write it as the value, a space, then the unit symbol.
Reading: 126.00 mm
